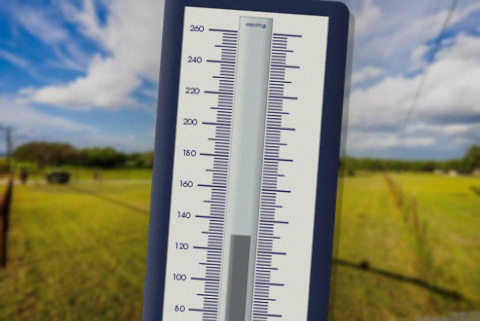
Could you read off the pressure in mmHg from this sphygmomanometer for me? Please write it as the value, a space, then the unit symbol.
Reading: 130 mmHg
